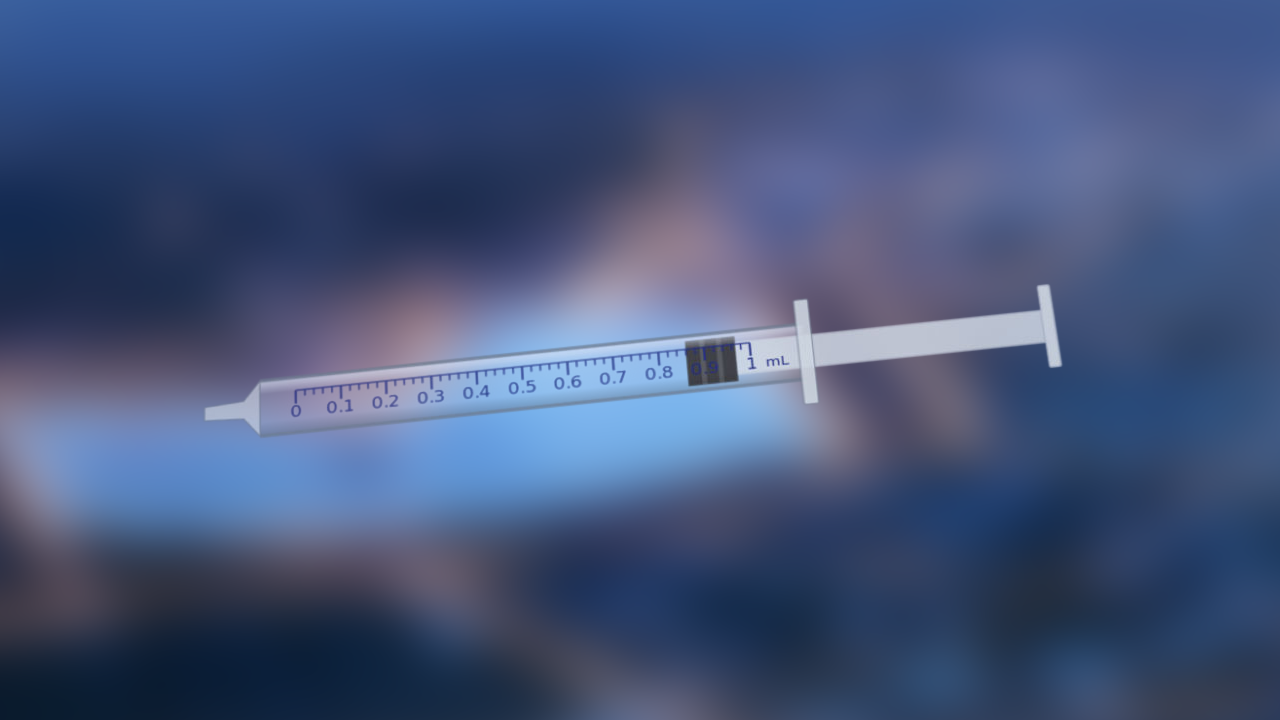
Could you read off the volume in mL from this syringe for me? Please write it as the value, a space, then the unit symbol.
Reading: 0.86 mL
